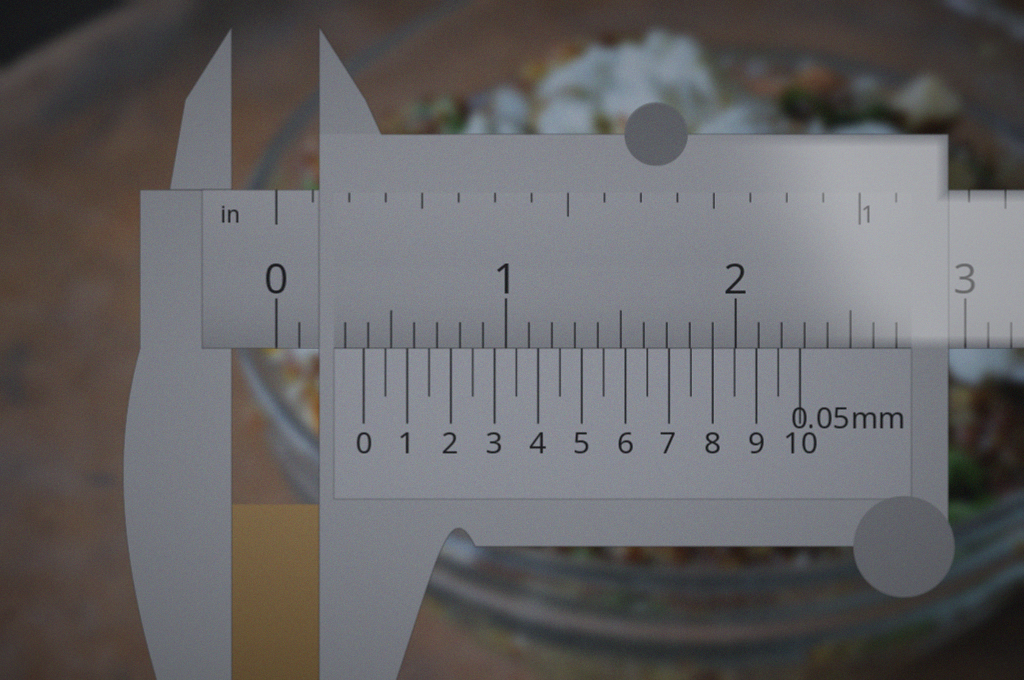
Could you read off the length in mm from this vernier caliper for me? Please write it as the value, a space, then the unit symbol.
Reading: 3.8 mm
